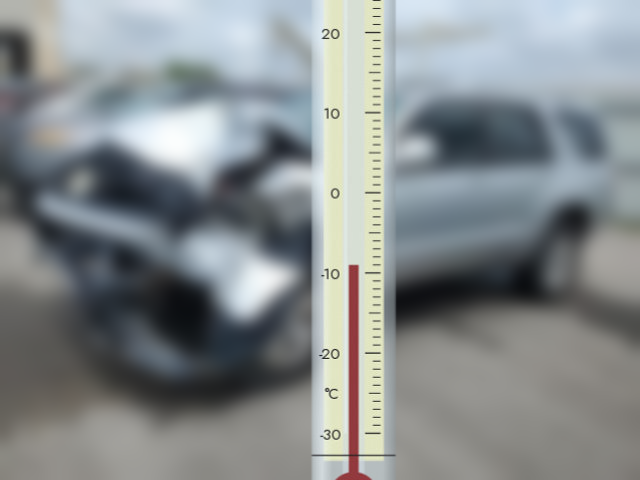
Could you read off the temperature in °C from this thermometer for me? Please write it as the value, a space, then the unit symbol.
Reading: -9 °C
